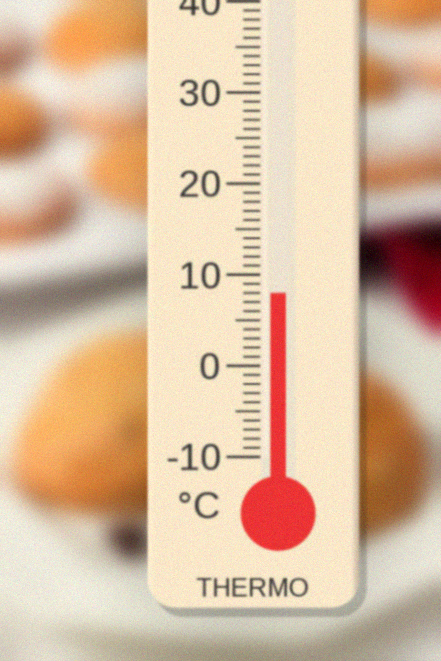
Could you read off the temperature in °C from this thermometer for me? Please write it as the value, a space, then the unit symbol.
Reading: 8 °C
